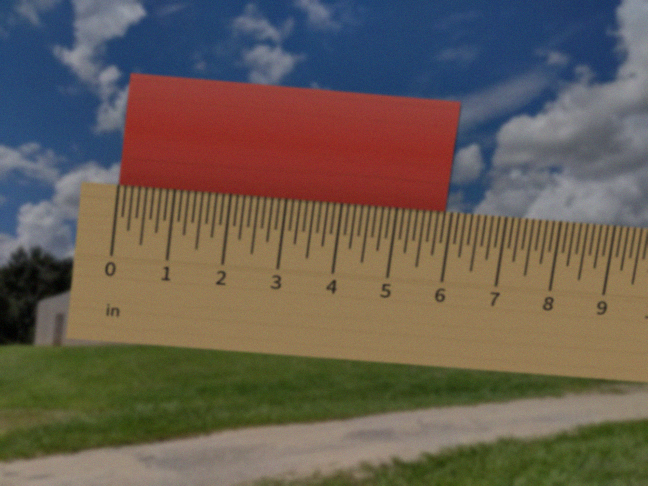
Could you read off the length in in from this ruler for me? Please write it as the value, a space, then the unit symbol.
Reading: 5.875 in
